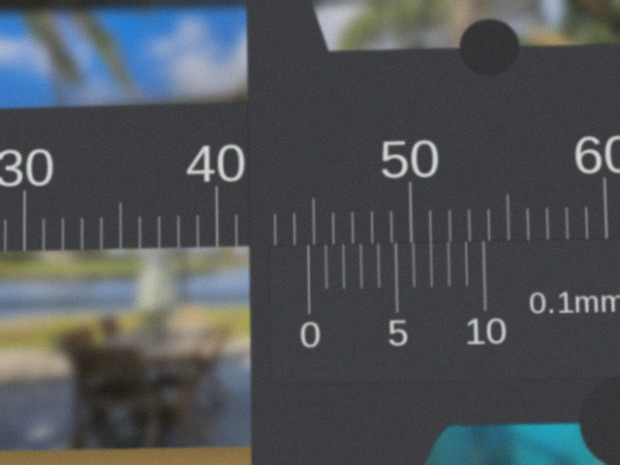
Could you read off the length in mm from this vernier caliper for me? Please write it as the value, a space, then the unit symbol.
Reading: 44.7 mm
